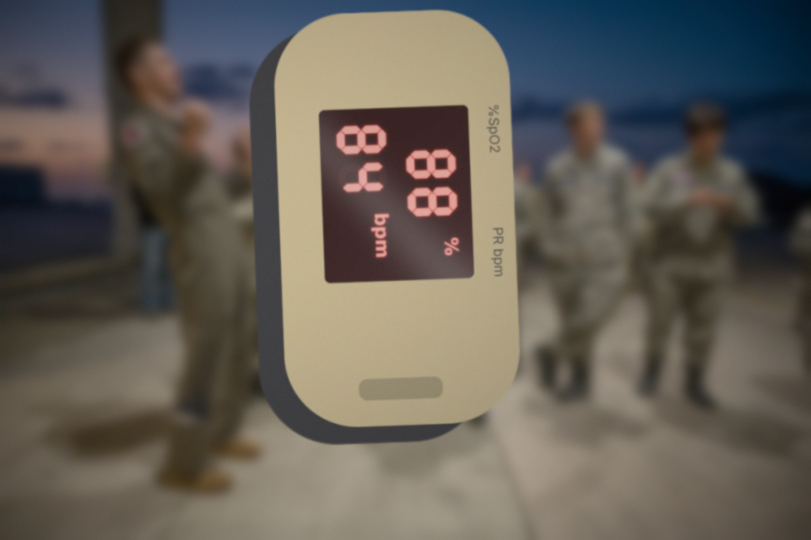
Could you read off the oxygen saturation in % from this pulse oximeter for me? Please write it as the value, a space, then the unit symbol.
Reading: 88 %
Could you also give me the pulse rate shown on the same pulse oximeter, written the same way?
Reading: 84 bpm
